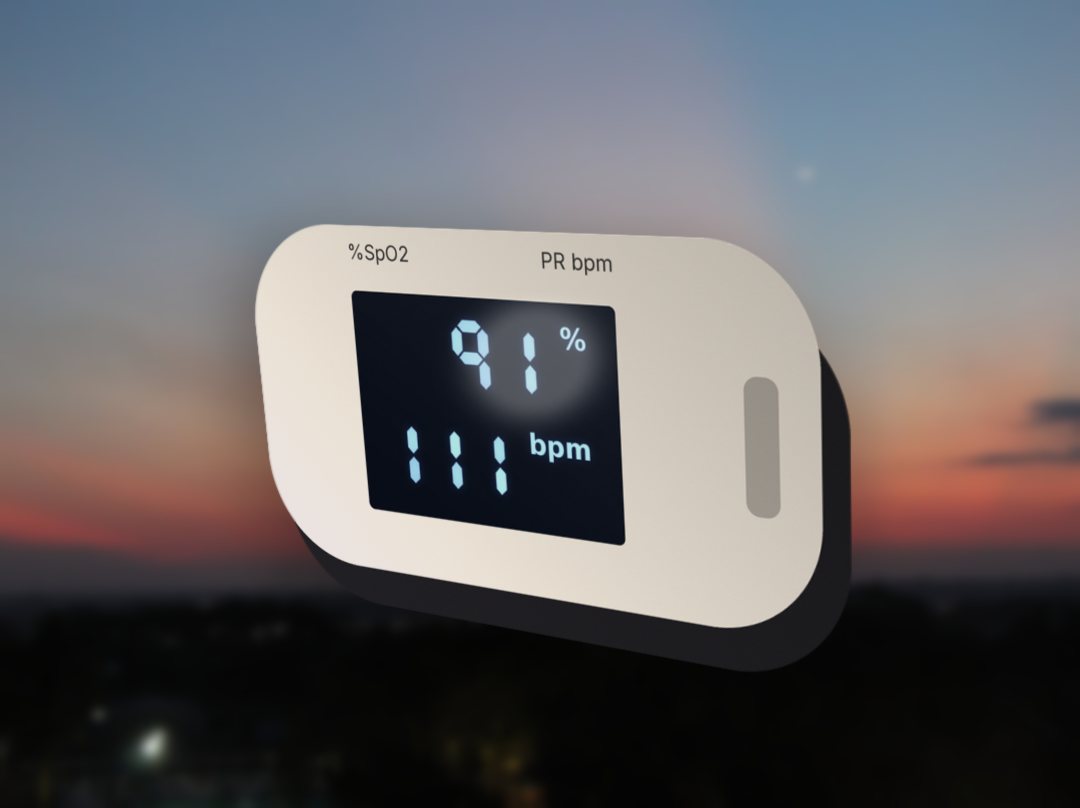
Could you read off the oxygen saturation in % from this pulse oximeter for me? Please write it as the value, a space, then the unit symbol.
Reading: 91 %
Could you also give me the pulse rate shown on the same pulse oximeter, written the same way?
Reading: 111 bpm
